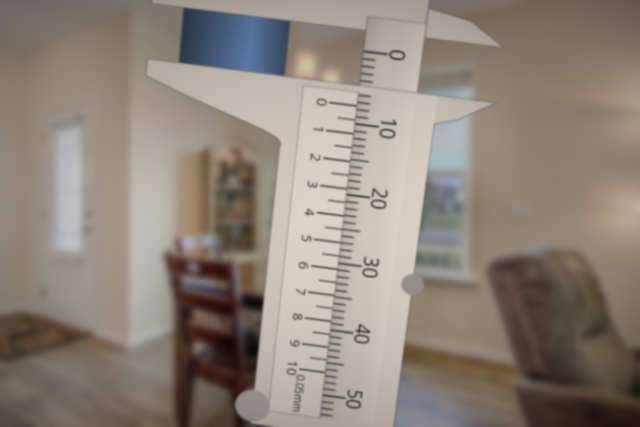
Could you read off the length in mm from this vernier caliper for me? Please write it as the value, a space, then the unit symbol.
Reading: 7.5 mm
